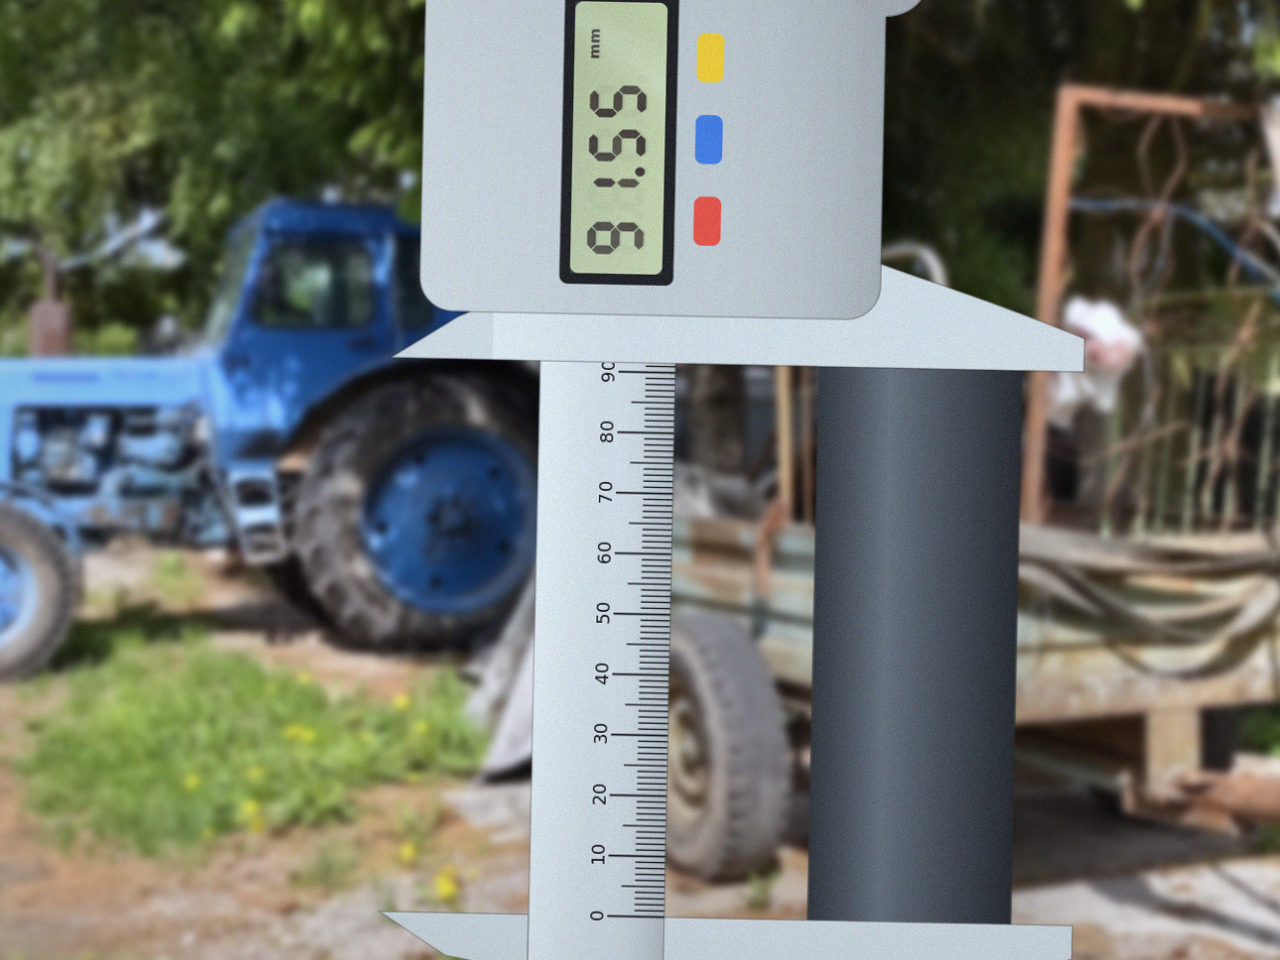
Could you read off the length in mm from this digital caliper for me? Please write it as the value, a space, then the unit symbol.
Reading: 91.55 mm
